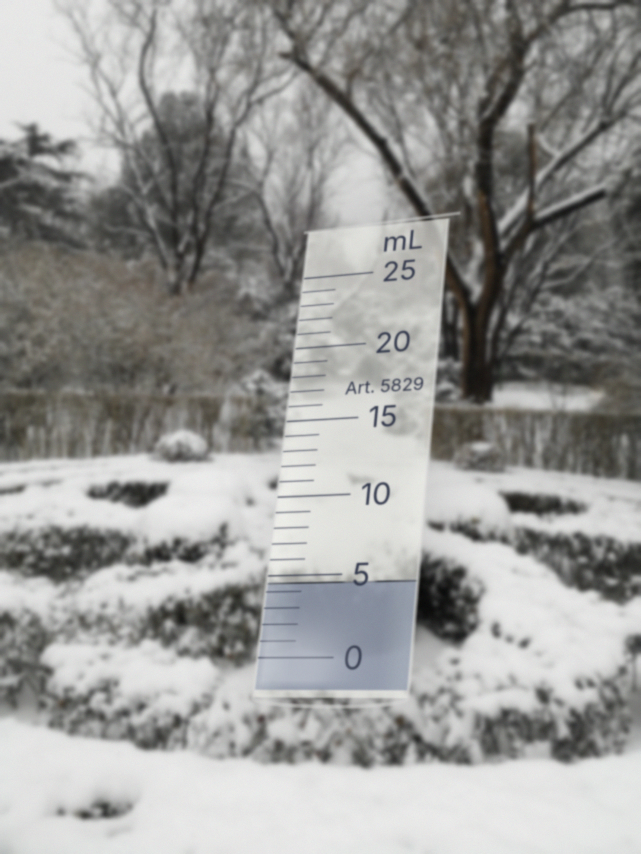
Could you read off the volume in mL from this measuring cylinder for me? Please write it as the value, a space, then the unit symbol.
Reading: 4.5 mL
